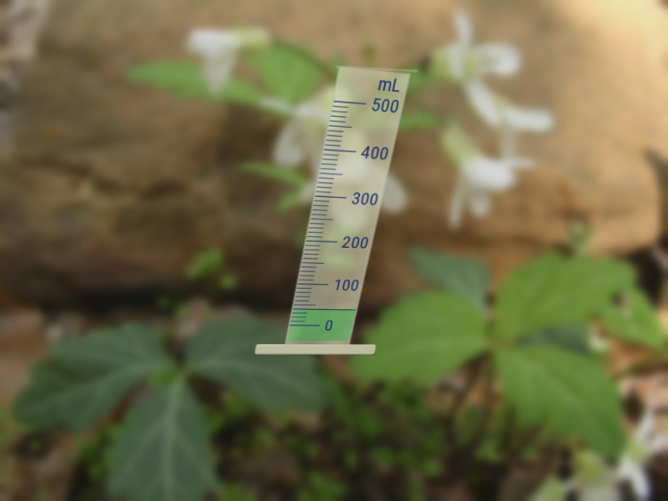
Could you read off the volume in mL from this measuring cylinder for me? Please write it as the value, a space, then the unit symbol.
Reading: 40 mL
